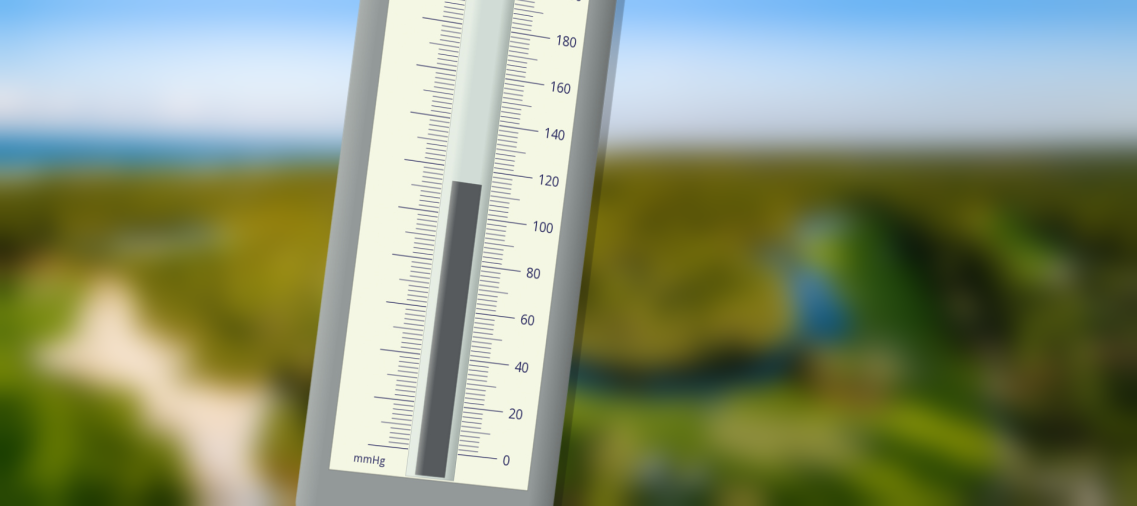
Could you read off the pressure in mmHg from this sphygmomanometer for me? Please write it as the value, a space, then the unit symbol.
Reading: 114 mmHg
